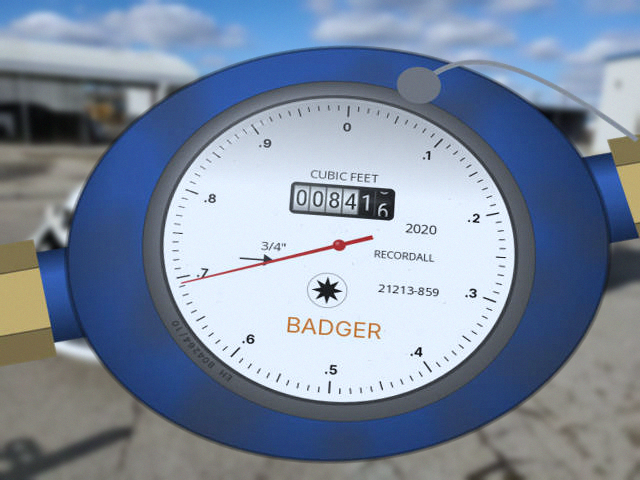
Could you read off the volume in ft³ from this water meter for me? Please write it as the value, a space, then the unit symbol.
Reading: 8415.69 ft³
